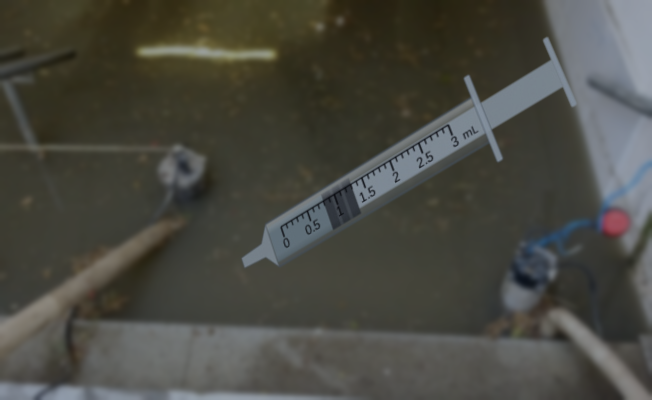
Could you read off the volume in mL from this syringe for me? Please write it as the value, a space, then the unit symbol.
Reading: 0.8 mL
